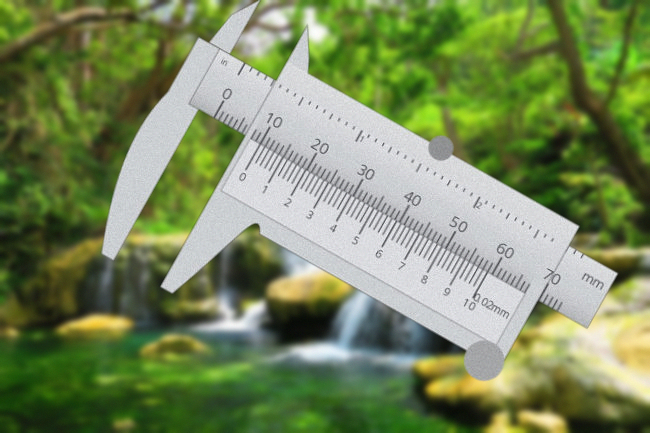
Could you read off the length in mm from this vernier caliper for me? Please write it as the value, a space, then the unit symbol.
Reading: 10.0 mm
